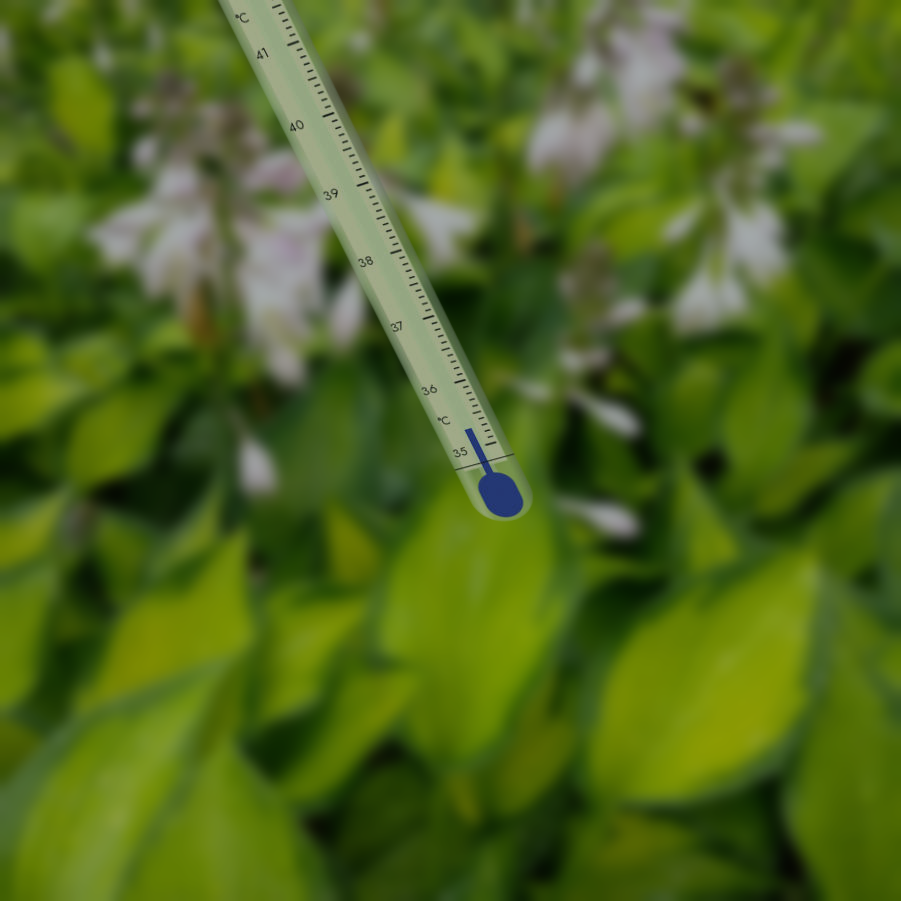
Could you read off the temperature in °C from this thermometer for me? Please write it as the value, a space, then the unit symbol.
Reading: 35.3 °C
